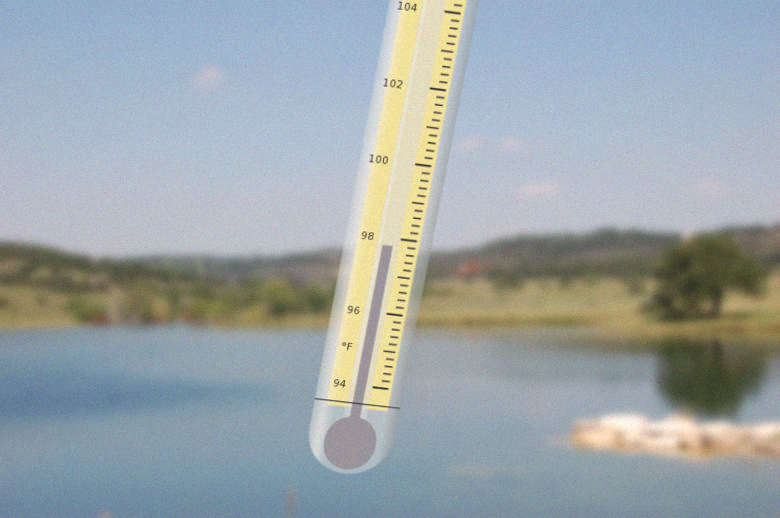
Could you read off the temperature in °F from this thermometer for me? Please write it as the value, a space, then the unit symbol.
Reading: 97.8 °F
